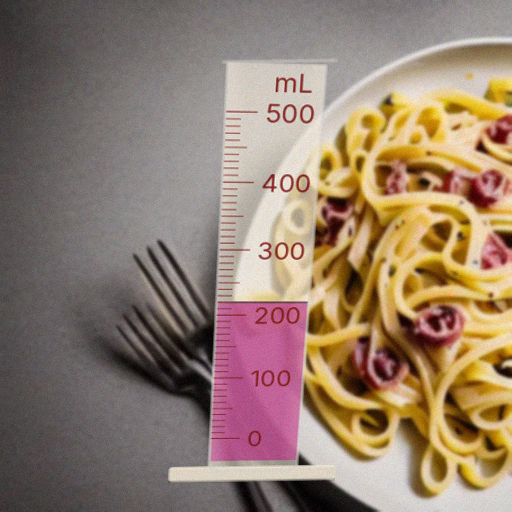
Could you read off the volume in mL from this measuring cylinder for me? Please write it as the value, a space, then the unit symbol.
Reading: 220 mL
